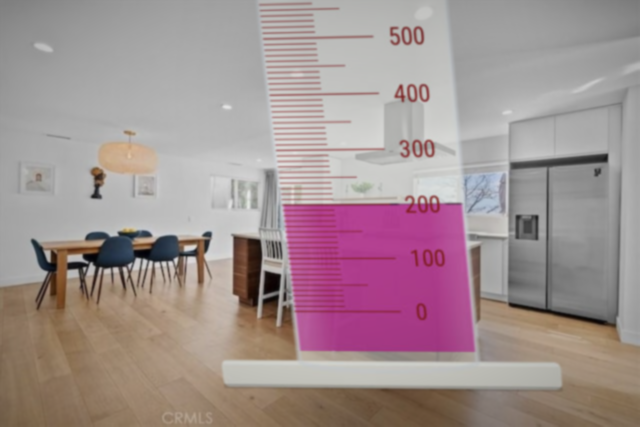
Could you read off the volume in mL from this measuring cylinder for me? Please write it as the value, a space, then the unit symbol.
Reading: 200 mL
